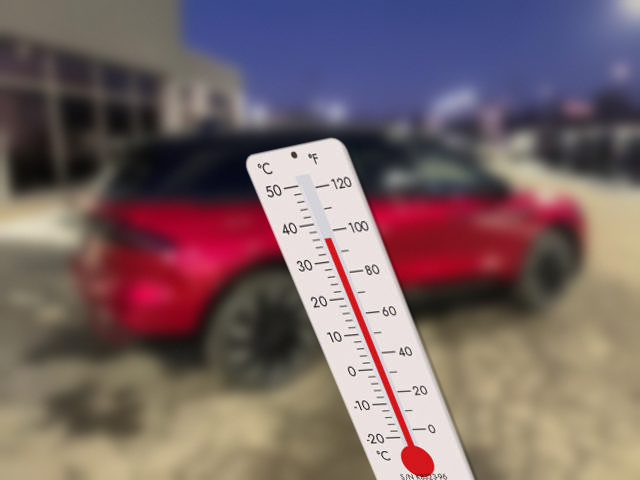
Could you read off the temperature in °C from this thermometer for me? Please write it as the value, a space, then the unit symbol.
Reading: 36 °C
